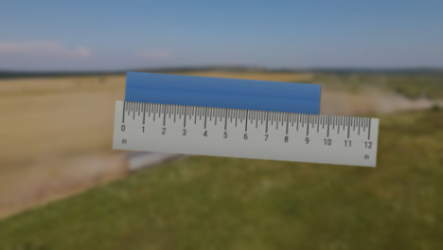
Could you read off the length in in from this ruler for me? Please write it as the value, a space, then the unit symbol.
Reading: 9.5 in
